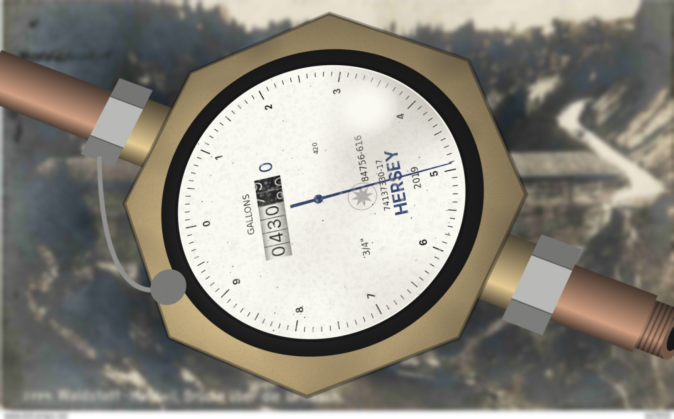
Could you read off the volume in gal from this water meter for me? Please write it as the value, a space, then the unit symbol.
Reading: 430794.9 gal
